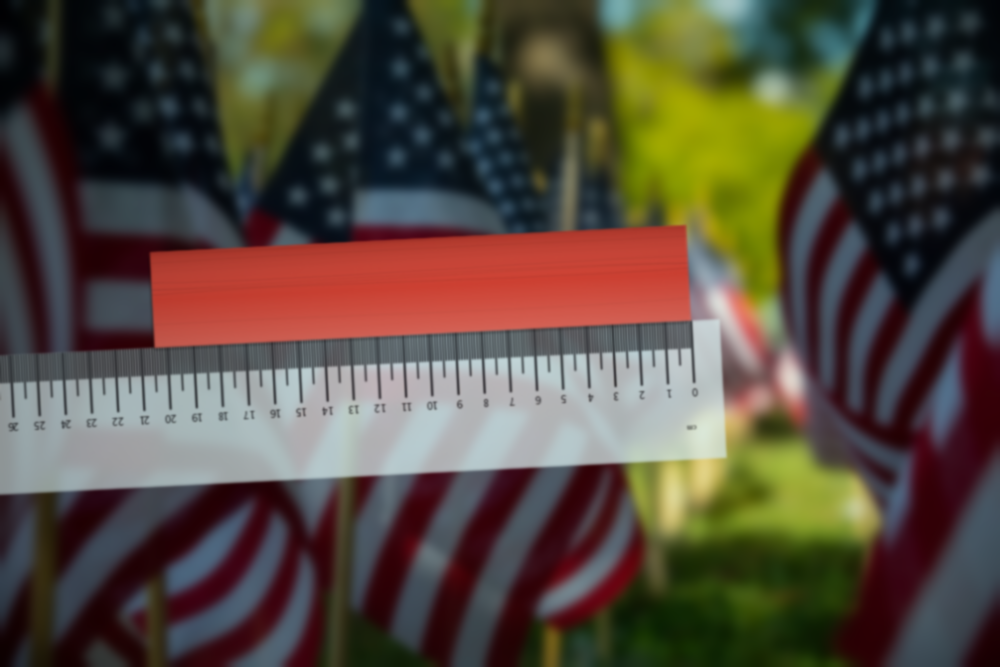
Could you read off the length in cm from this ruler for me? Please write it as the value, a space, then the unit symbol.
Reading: 20.5 cm
